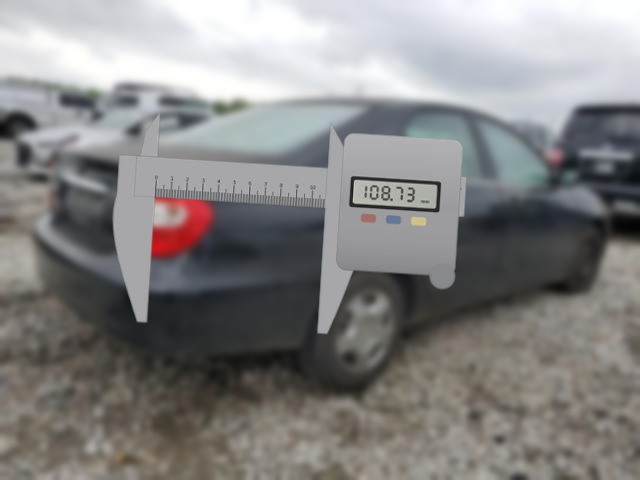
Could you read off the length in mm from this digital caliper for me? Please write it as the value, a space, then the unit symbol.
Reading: 108.73 mm
